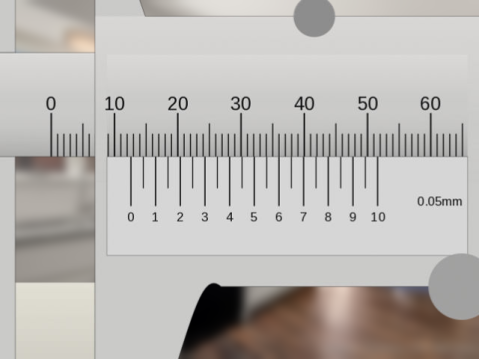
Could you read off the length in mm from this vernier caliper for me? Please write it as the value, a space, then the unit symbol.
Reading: 12.6 mm
